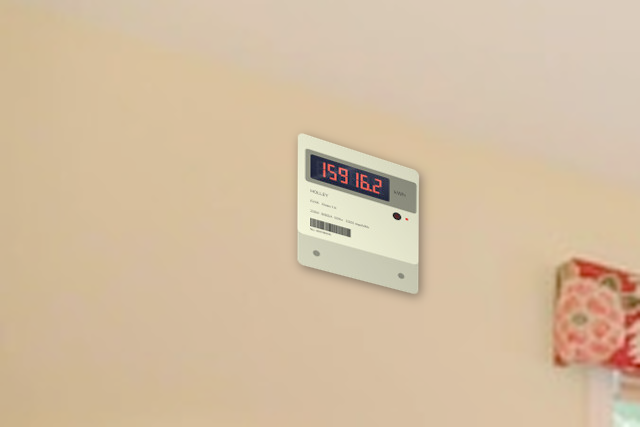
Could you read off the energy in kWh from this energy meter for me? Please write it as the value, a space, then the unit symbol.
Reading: 15916.2 kWh
